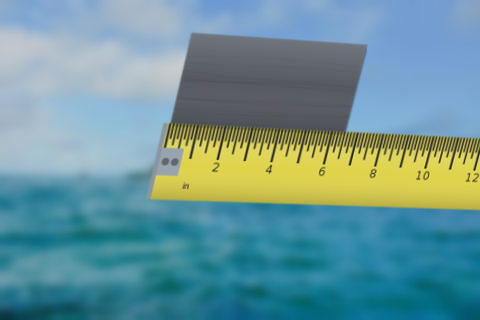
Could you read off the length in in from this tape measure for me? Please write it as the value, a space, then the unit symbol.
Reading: 6.5 in
